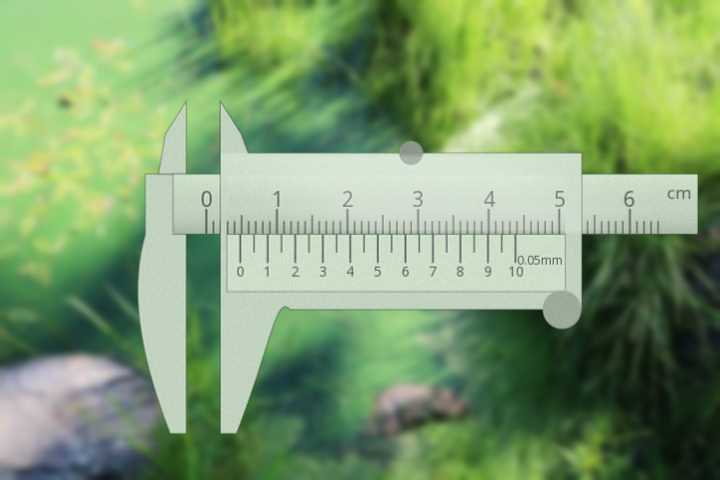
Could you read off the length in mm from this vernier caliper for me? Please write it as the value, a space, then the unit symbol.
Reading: 4.8 mm
